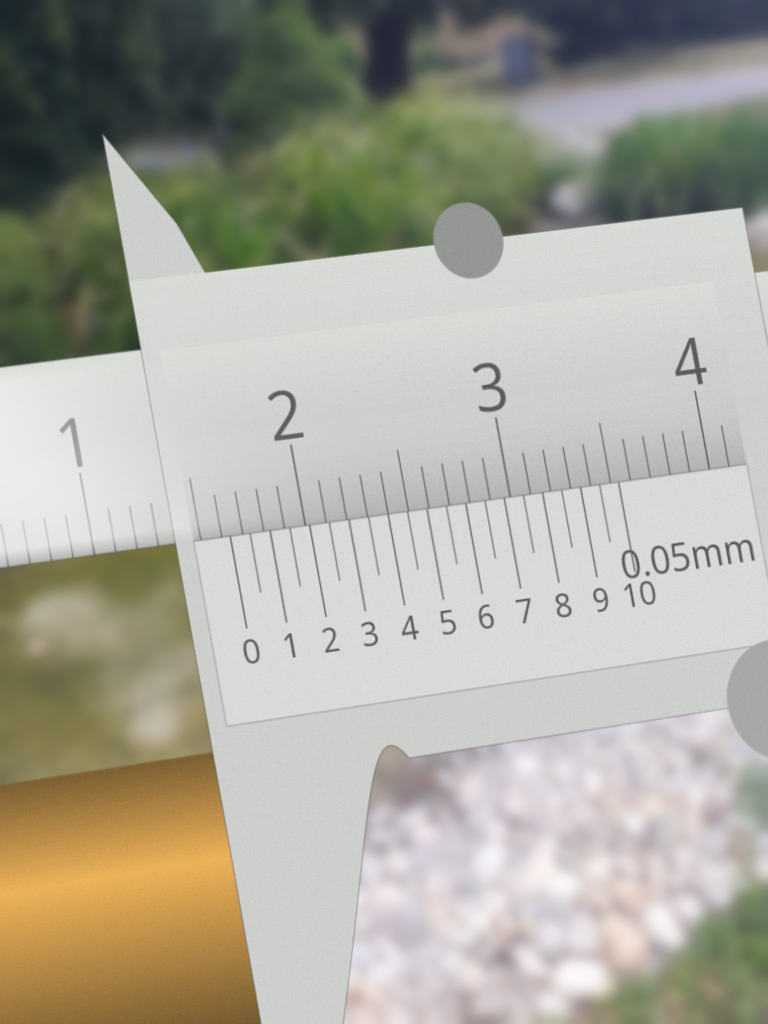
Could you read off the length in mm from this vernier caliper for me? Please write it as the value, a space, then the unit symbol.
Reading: 16.4 mm
